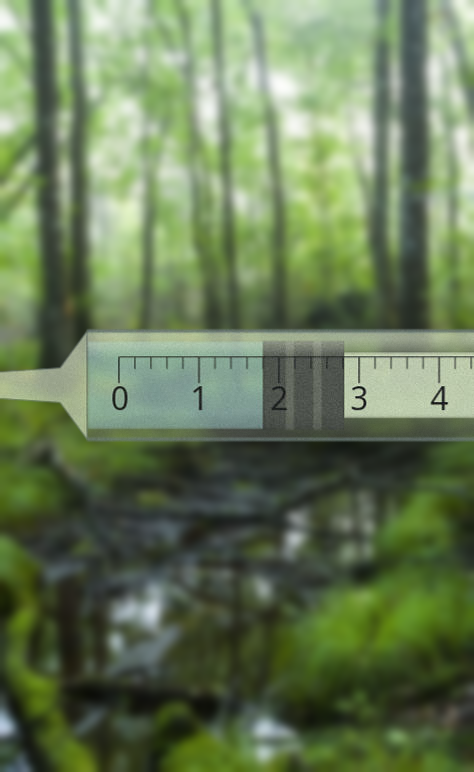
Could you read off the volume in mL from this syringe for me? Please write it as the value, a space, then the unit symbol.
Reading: 1.8 mL
